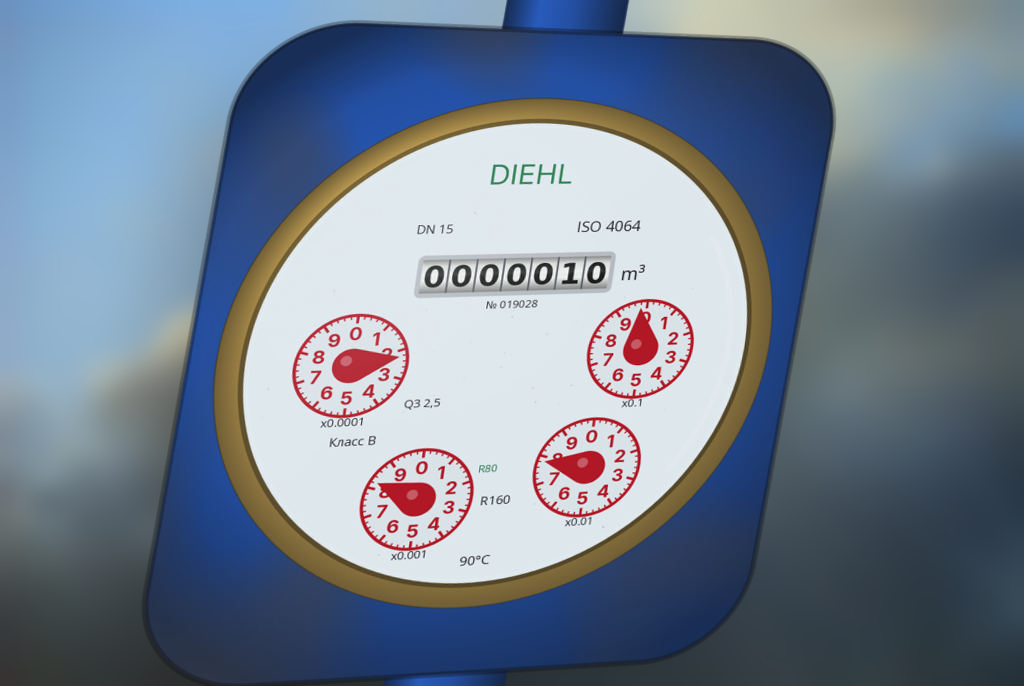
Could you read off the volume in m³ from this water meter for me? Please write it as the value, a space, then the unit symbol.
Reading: 9.9782 m³
